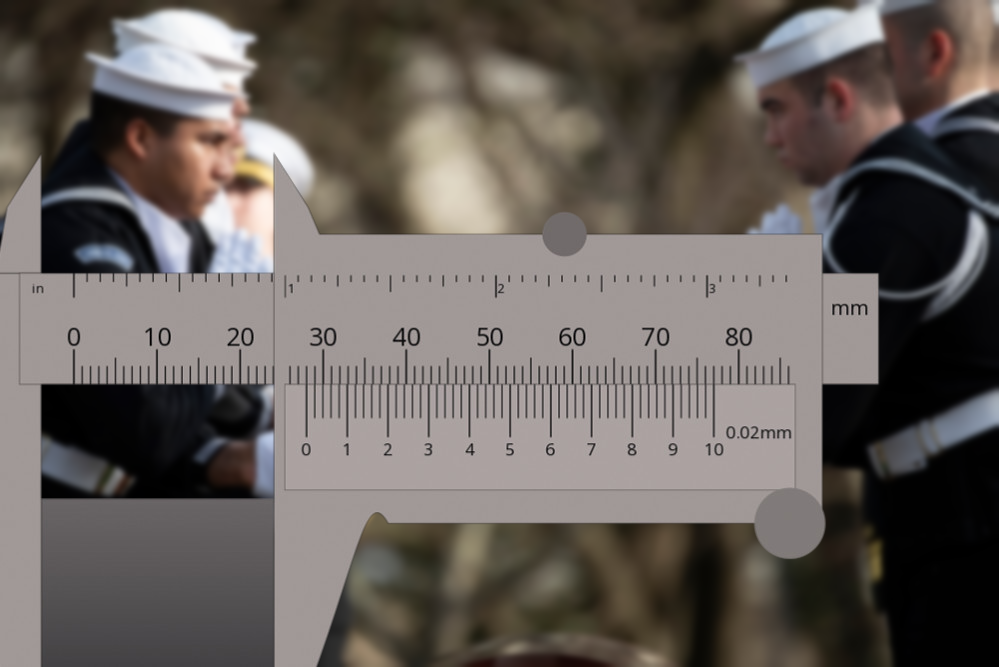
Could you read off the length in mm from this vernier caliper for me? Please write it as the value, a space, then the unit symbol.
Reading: 28.0 mm
